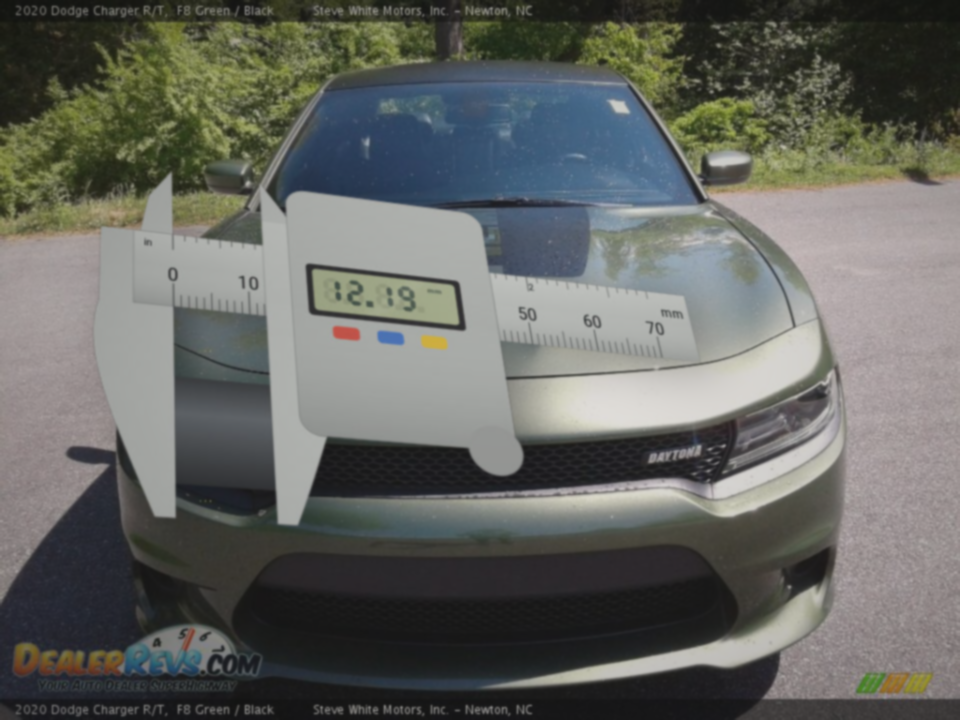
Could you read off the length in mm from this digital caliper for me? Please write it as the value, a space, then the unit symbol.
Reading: 12.19 mm
